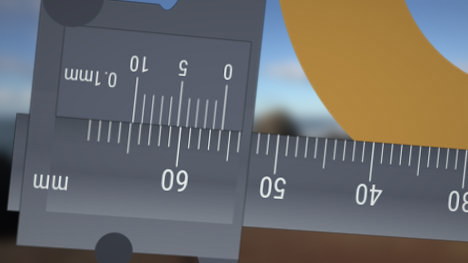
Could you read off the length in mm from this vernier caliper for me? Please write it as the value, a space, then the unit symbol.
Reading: 55.8 mm
